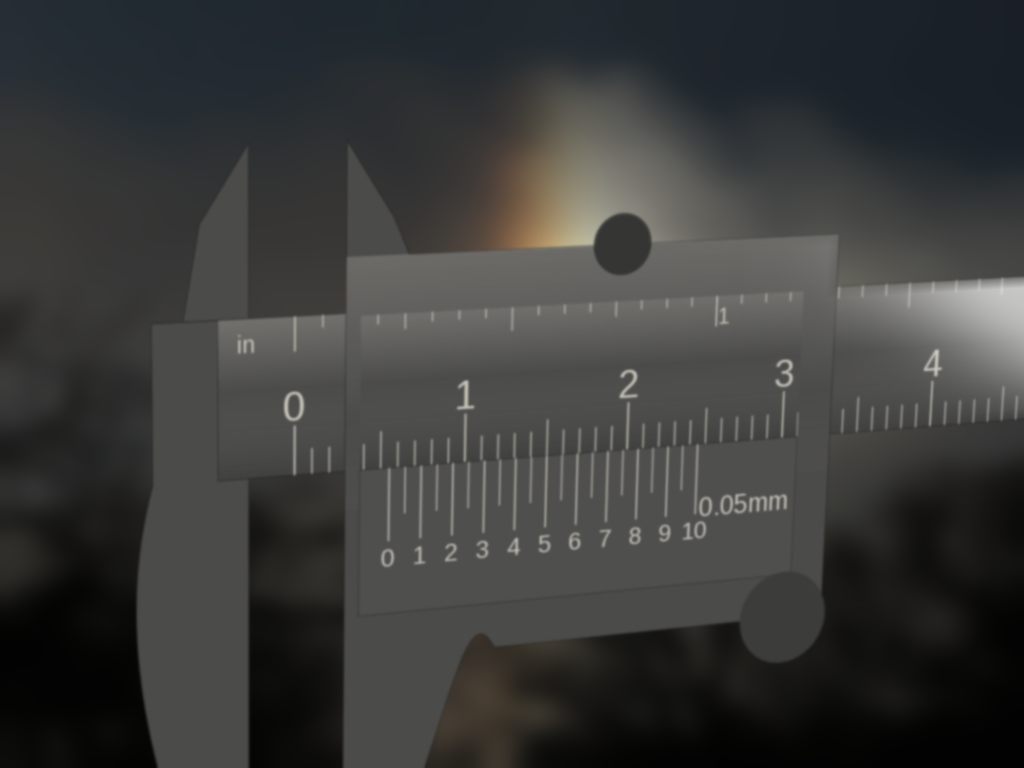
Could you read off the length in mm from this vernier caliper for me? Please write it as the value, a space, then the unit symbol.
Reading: 5.5 mm
